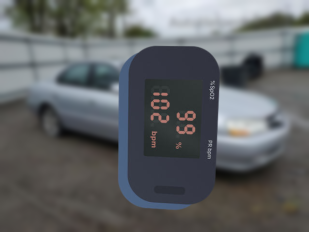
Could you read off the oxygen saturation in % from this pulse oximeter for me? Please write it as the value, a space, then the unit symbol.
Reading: 99 %
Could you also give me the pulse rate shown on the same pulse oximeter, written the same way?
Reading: 102 bpm
